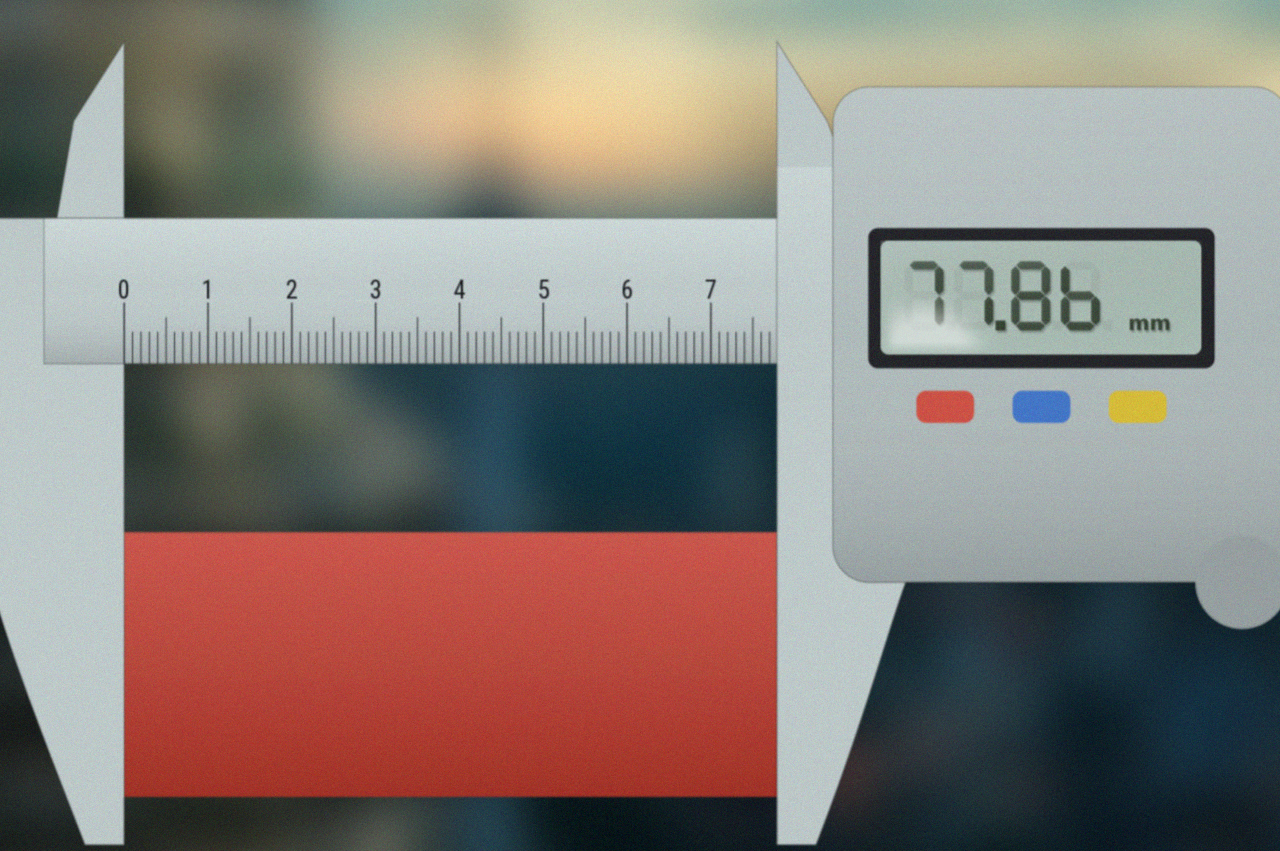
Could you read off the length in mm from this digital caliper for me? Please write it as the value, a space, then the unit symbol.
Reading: 77.86 mm
